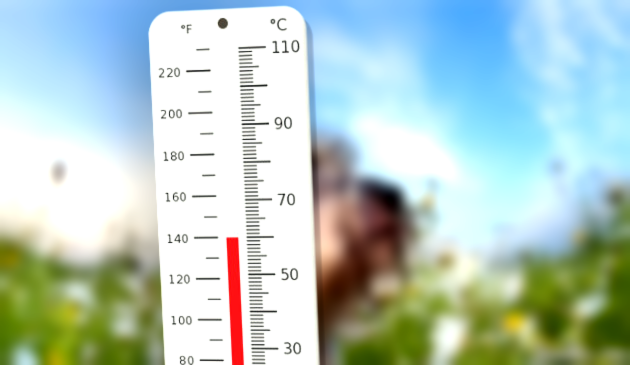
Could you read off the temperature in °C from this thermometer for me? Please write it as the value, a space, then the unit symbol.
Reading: 60 °C
